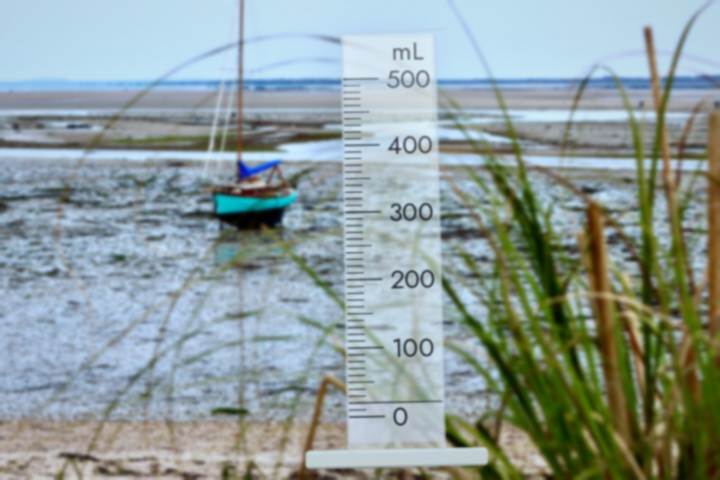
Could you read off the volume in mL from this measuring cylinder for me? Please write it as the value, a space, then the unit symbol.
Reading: 20 mL
